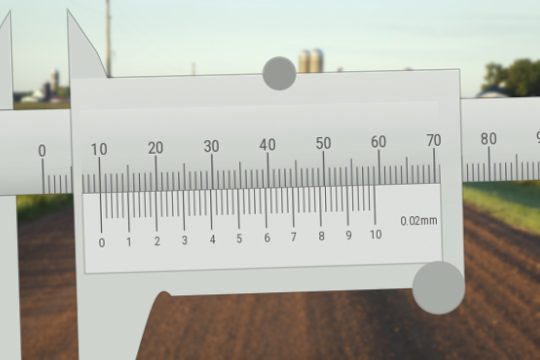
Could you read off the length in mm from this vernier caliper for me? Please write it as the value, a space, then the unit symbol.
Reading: 10.0 mm
